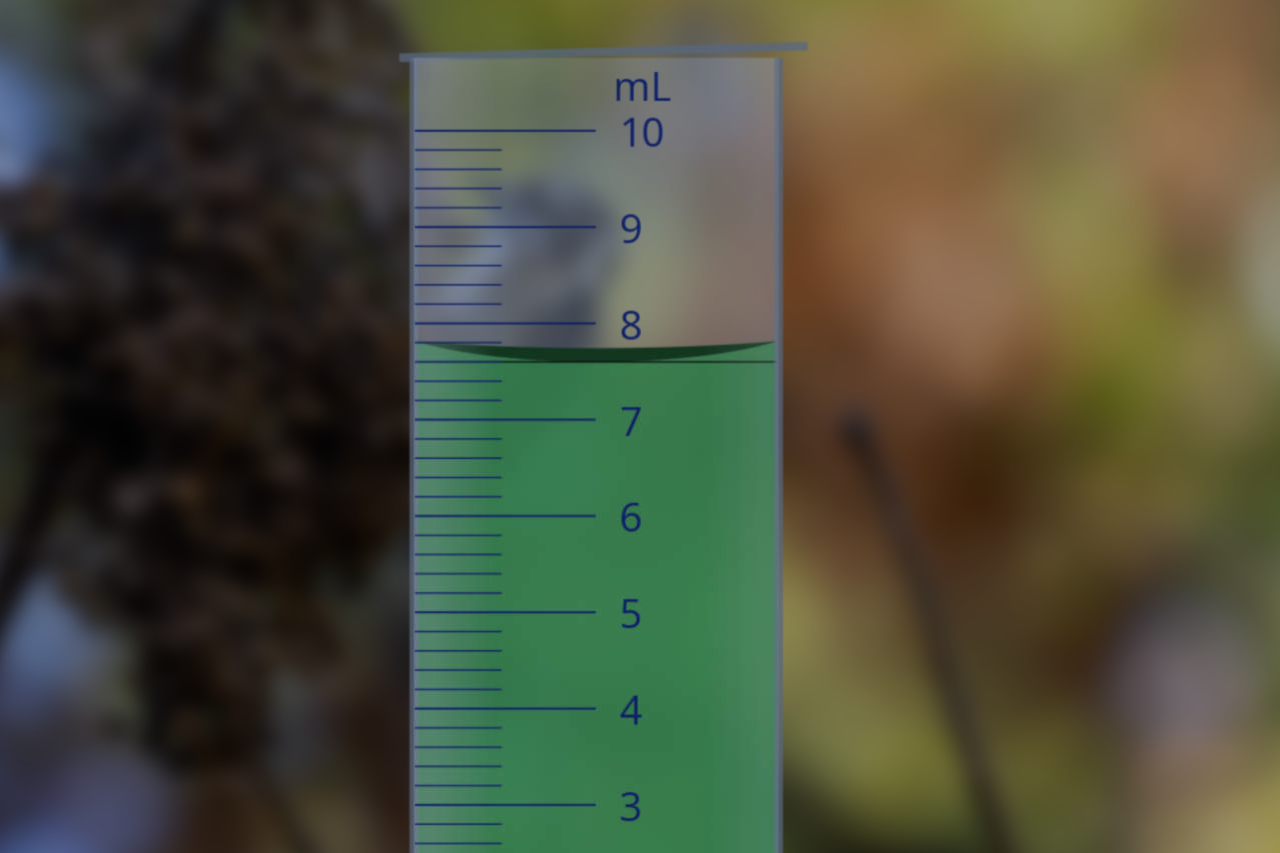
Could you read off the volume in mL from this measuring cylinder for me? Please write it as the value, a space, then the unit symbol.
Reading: 7.6 mL
